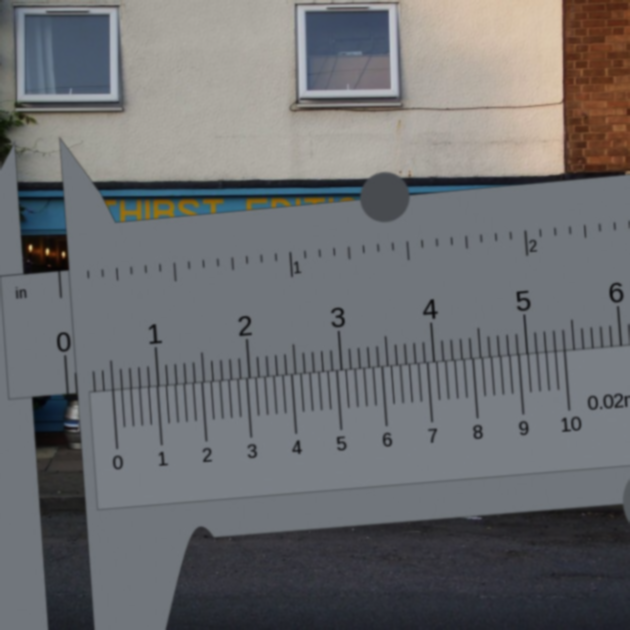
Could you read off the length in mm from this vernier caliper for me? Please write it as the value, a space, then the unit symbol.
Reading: 5.0 mm
